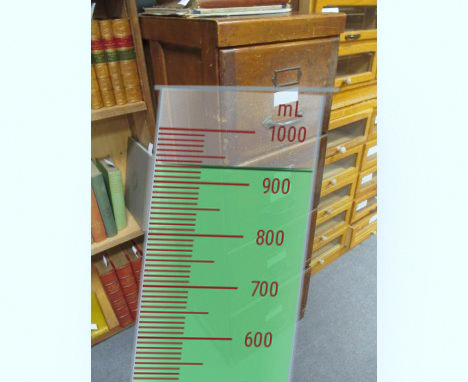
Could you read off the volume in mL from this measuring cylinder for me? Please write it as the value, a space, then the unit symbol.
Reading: 930 mL
